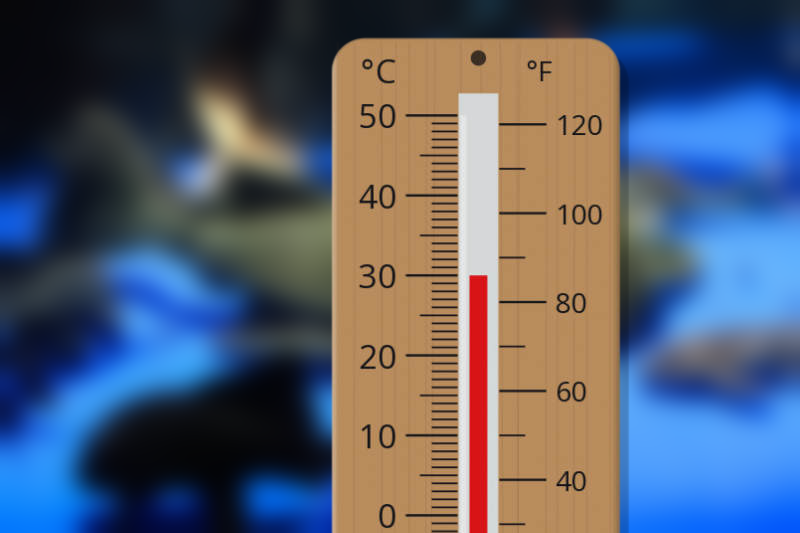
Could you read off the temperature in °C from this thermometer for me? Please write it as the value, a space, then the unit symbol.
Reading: 30 °C
